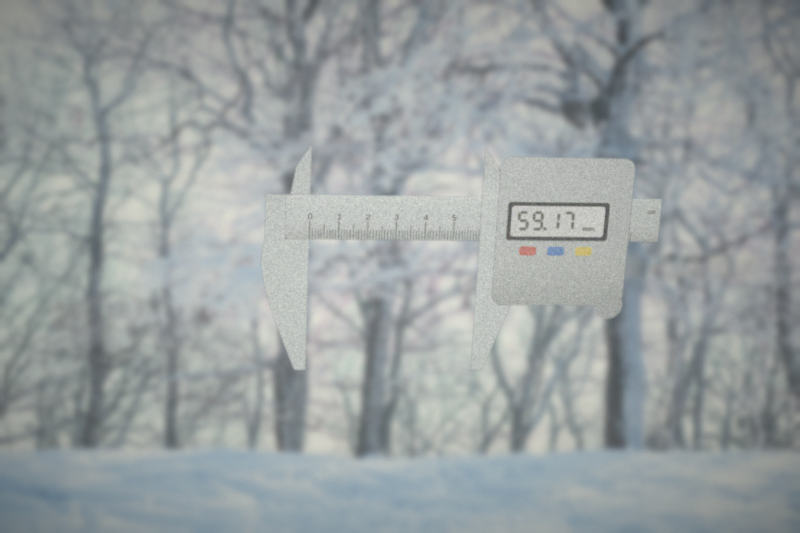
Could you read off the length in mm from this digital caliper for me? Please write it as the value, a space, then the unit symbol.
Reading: 59.17 mm
